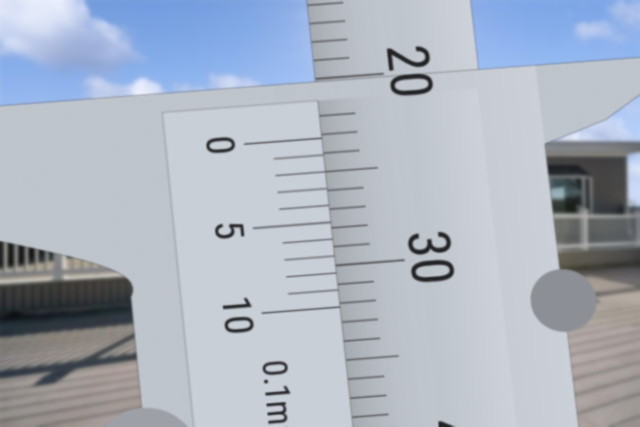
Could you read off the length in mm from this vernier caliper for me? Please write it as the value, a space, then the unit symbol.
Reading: 23.2 mm
